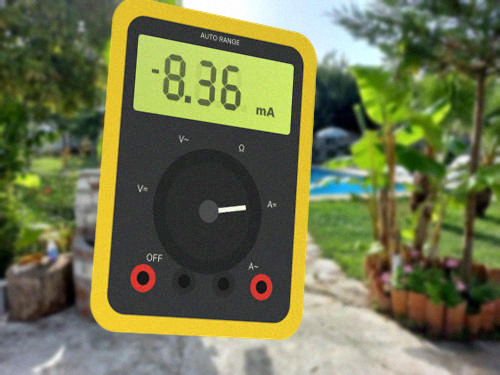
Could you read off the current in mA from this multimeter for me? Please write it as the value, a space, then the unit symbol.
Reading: -8.36 mA
